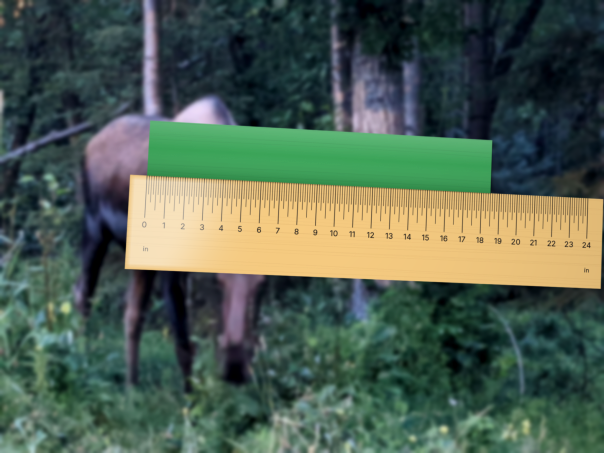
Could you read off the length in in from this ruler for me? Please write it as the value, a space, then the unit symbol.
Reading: 18.5 in
